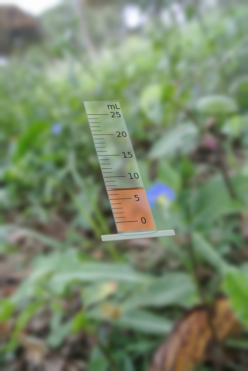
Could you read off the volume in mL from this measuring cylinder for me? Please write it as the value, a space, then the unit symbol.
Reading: 7 mL
